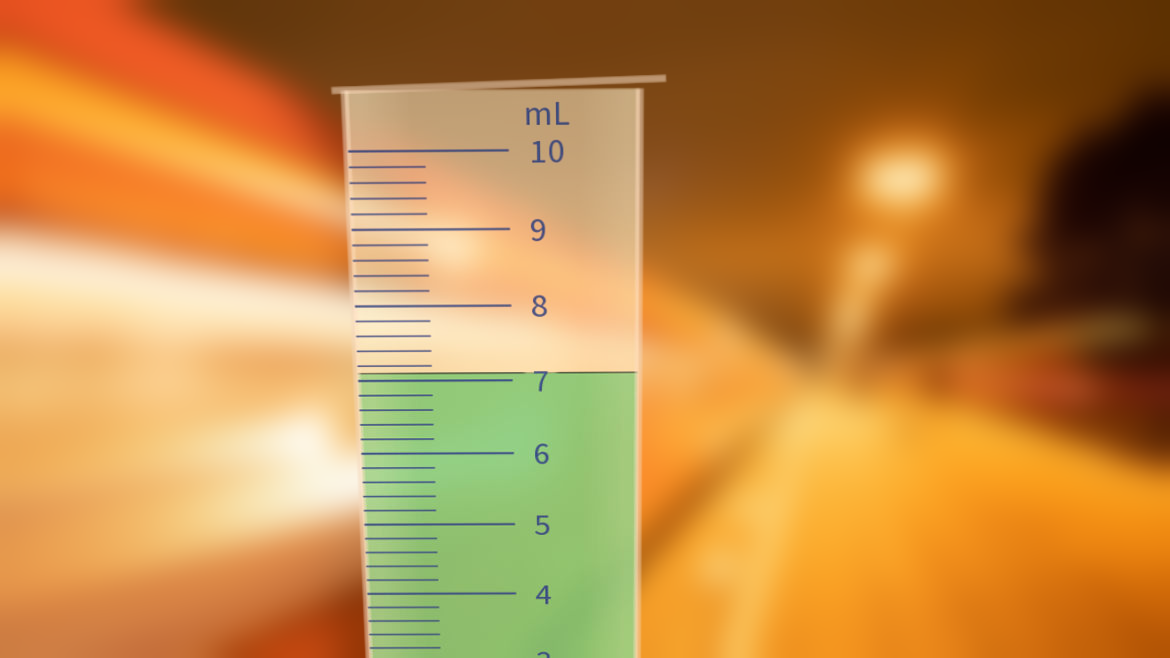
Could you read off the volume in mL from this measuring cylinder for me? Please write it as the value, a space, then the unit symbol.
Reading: 7.1 mL
